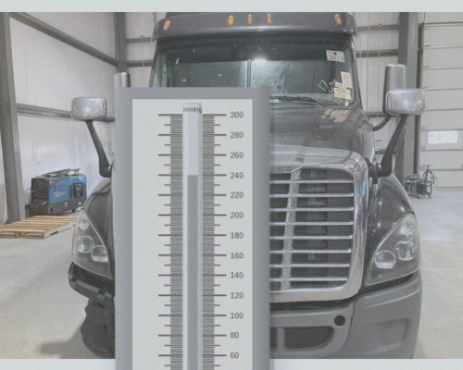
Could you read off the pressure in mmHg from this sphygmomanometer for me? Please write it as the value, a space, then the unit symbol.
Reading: 240 mmHg
